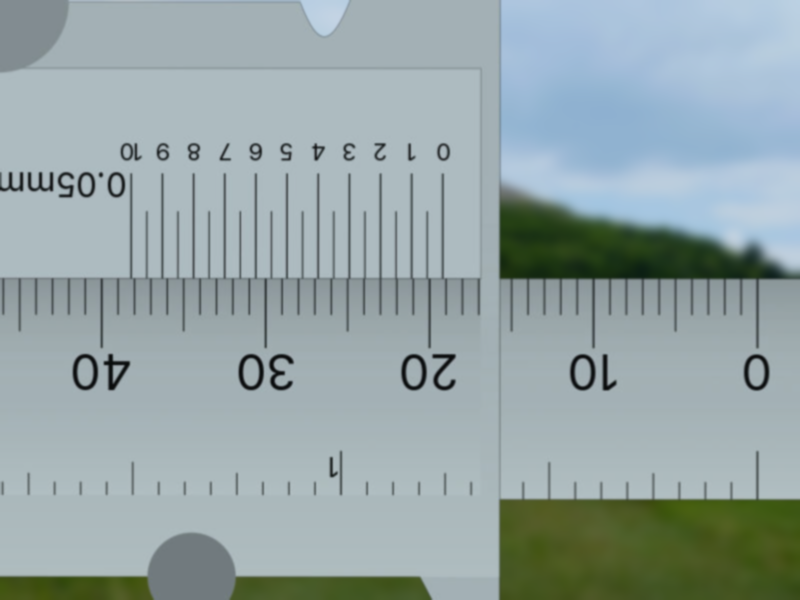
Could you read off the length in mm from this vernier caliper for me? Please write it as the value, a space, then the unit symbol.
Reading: 19.2 mm
